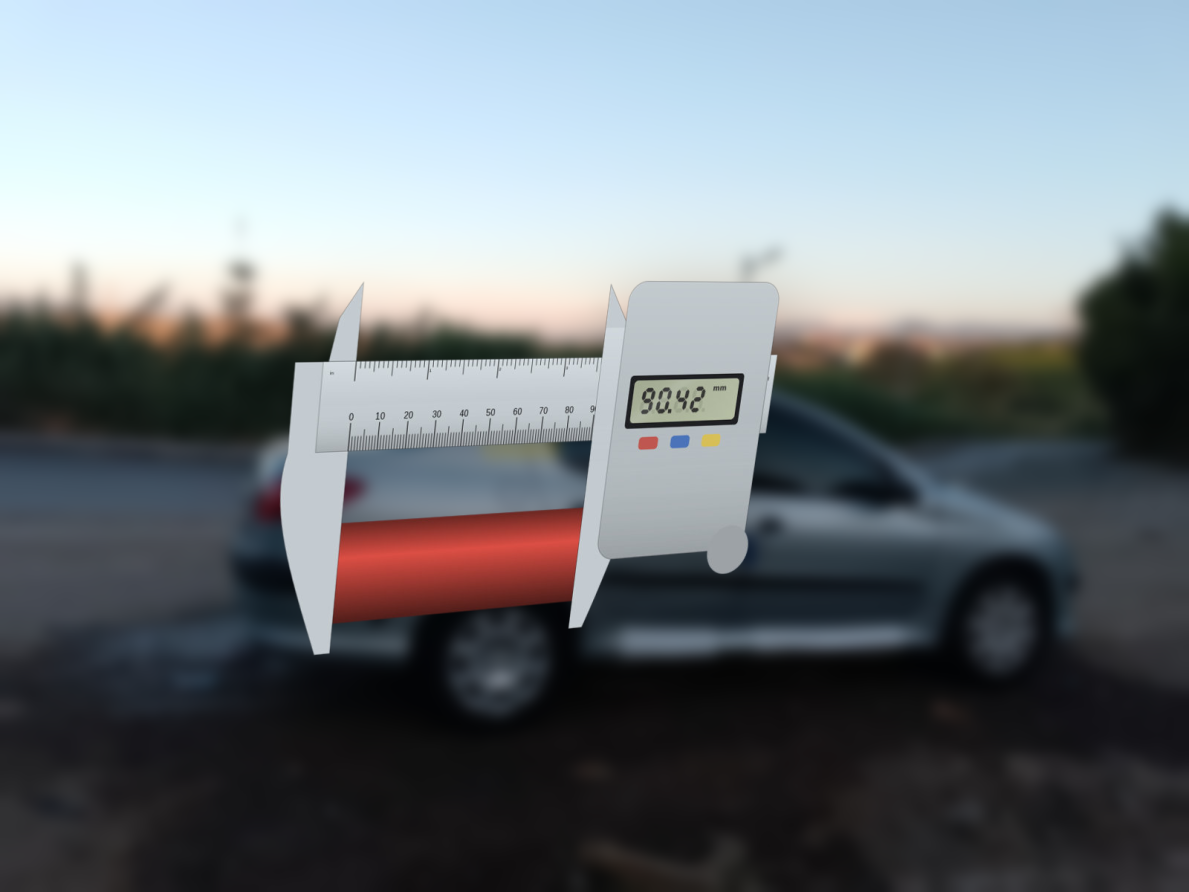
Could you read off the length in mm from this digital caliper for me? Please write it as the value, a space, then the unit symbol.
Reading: 90.42 mm
